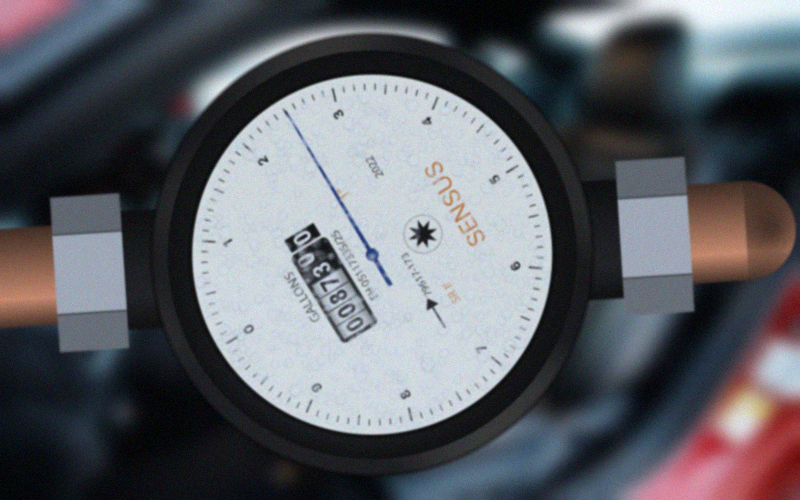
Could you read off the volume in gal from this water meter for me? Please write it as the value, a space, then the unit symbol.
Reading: 87302.5 gal
